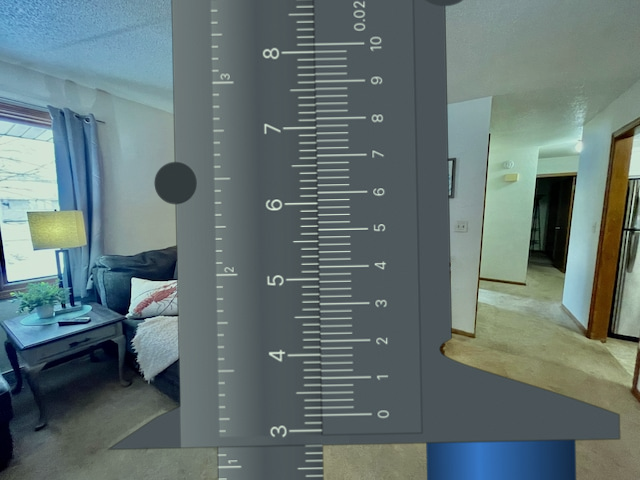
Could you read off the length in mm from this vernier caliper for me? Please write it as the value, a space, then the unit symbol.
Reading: 32.0 mm
